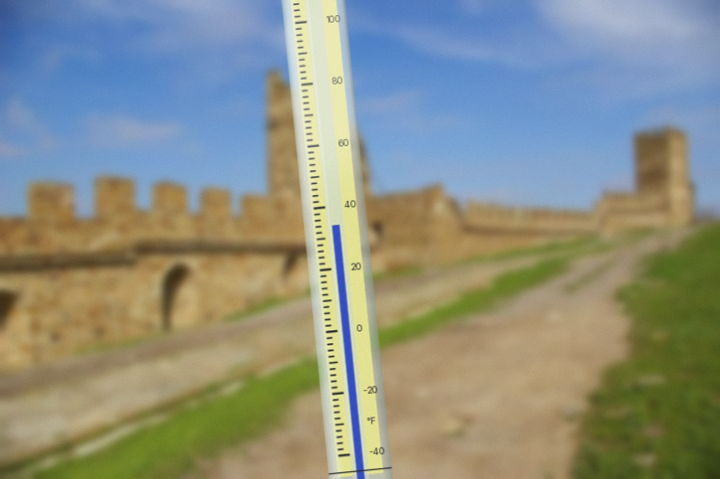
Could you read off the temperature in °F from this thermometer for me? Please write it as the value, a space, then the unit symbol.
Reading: 34 °F
